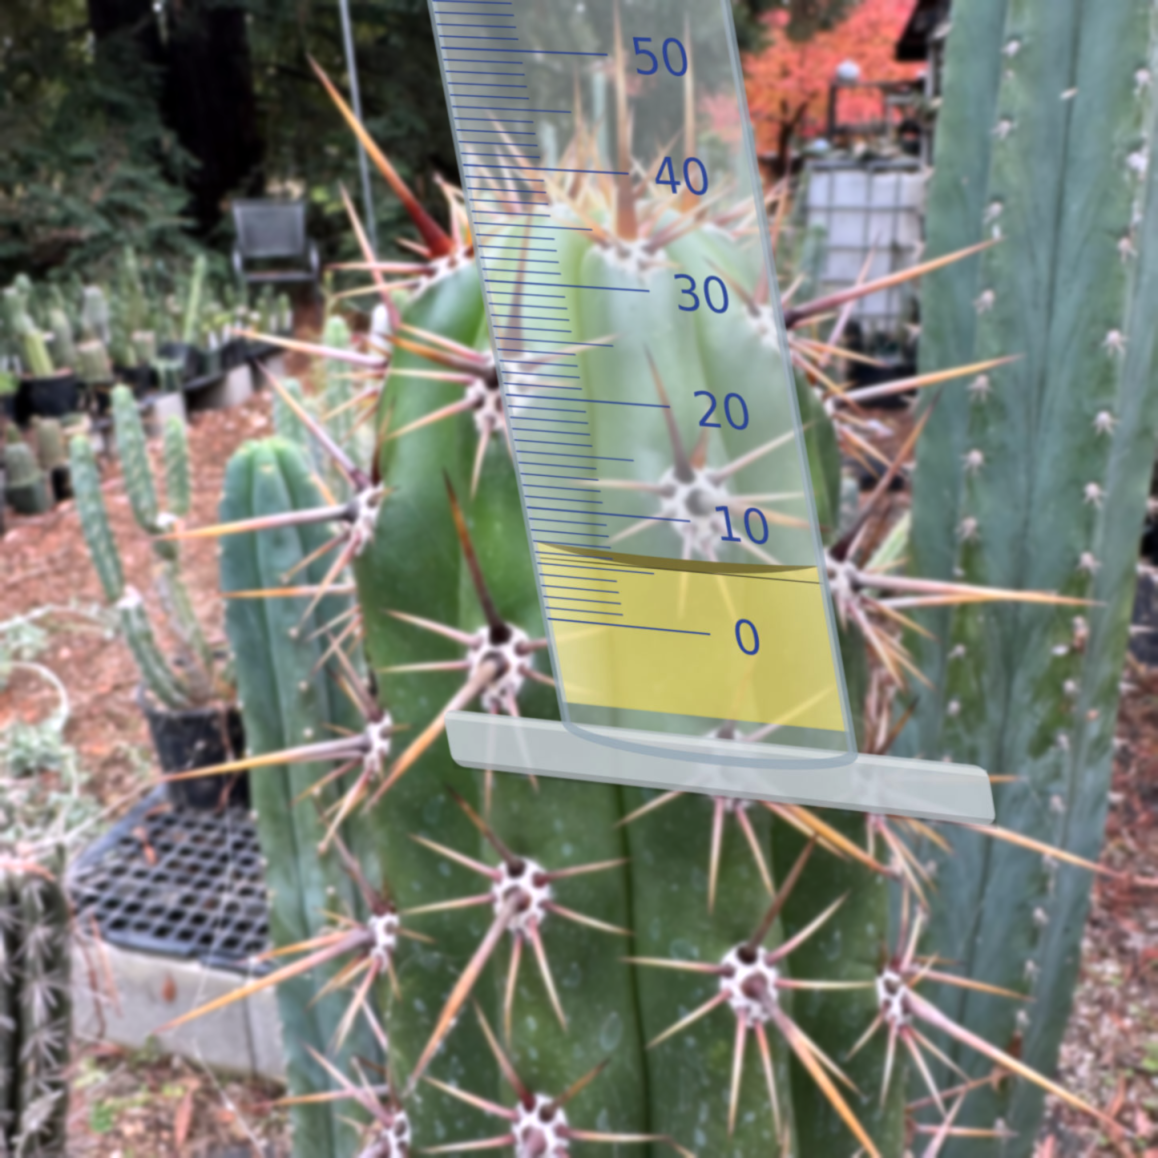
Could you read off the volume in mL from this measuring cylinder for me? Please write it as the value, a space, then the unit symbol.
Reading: 5.5 mL
